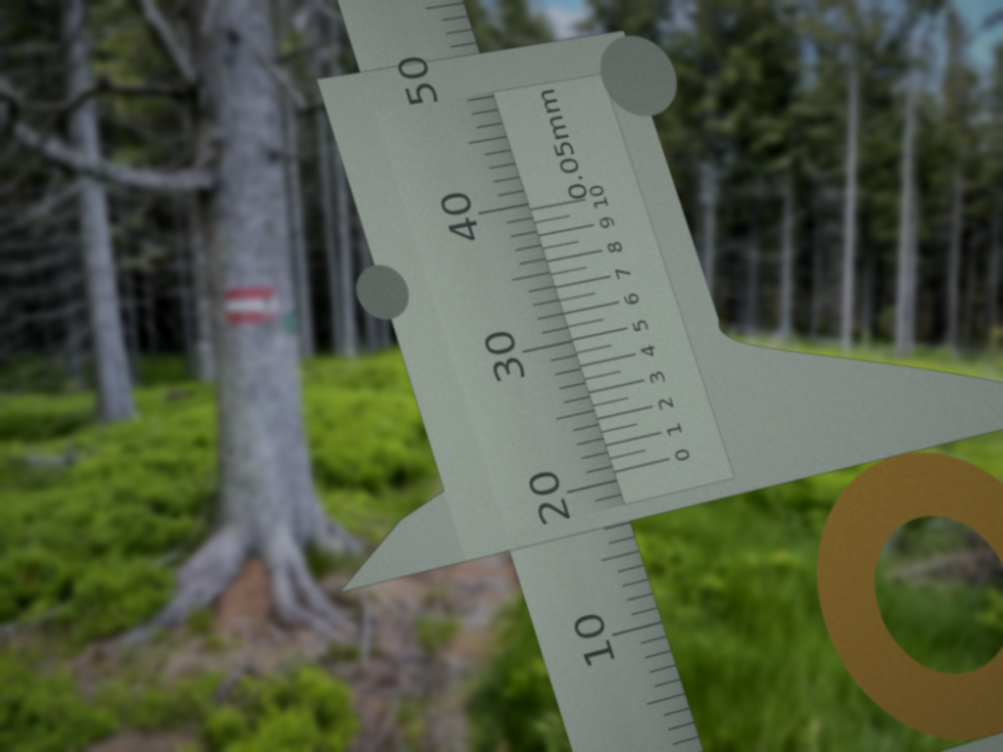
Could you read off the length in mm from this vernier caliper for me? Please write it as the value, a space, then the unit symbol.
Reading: 20.6 mm
